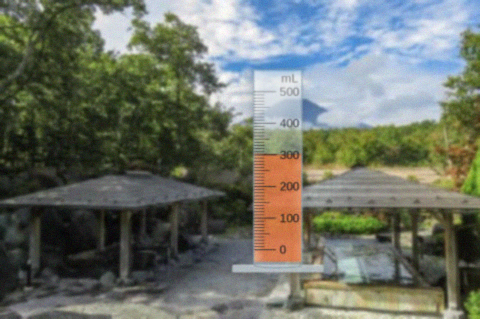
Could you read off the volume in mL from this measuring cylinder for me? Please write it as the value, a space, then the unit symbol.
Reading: 300 mL
